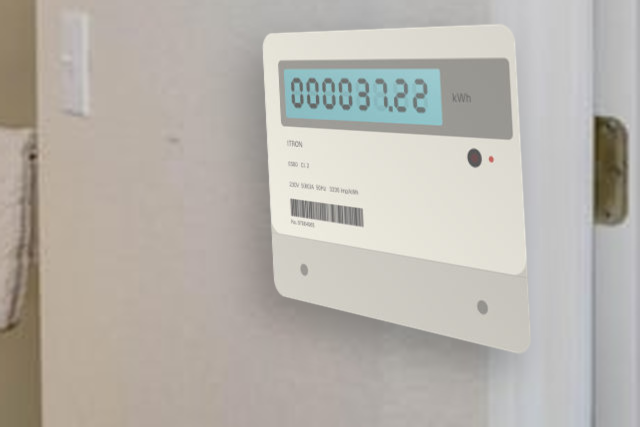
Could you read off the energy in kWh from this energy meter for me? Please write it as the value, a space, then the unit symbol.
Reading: 37.22 kWh
